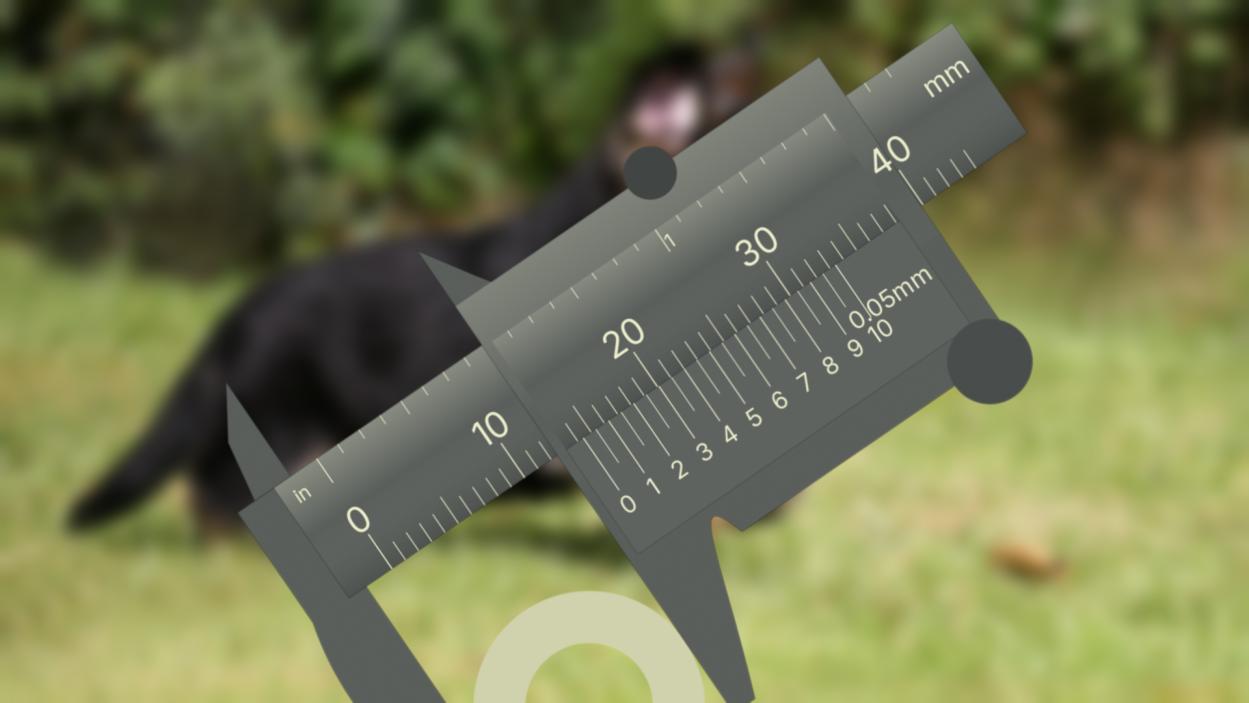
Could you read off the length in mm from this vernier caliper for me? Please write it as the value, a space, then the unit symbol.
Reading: 14.4 mm
